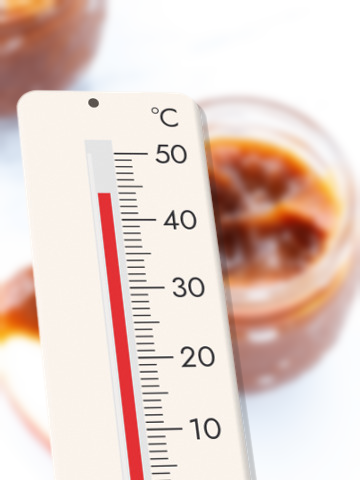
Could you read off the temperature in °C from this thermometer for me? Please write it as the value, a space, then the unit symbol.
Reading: 44 °C
